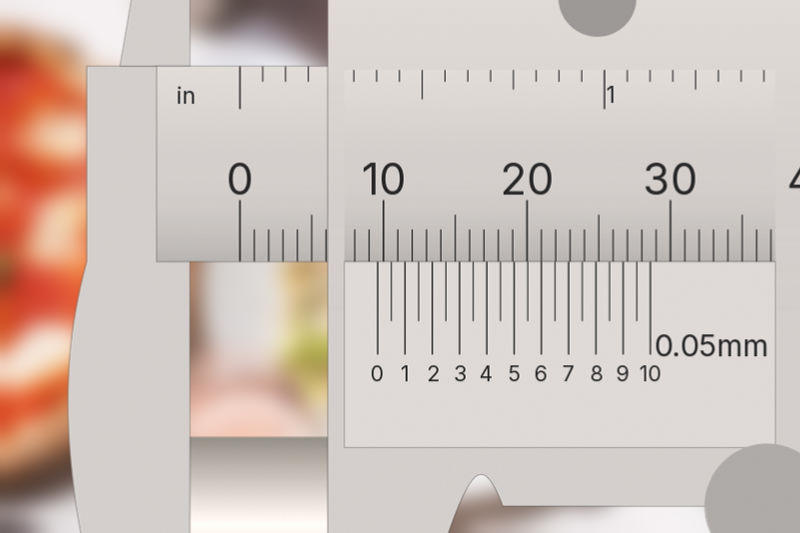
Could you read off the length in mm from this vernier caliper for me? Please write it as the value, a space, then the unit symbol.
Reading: 9.6 mm
